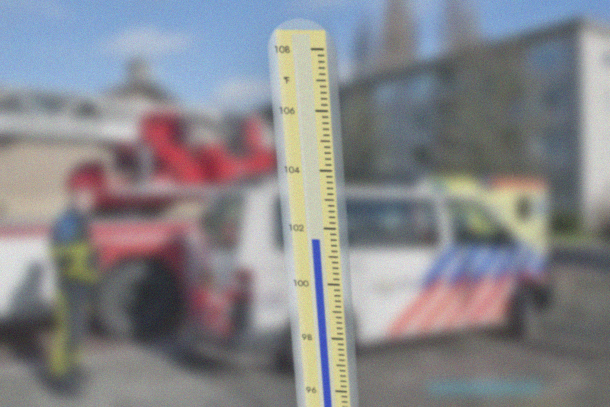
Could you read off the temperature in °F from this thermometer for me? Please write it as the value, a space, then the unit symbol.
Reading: 101.6 °F
